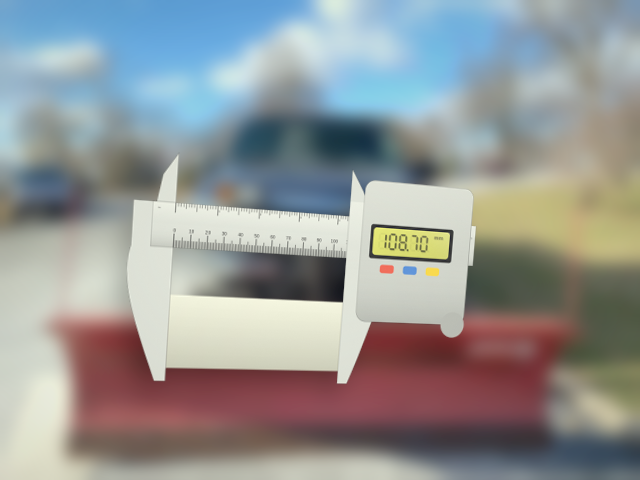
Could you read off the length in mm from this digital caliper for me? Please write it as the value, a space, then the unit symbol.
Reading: 108.70 mm
